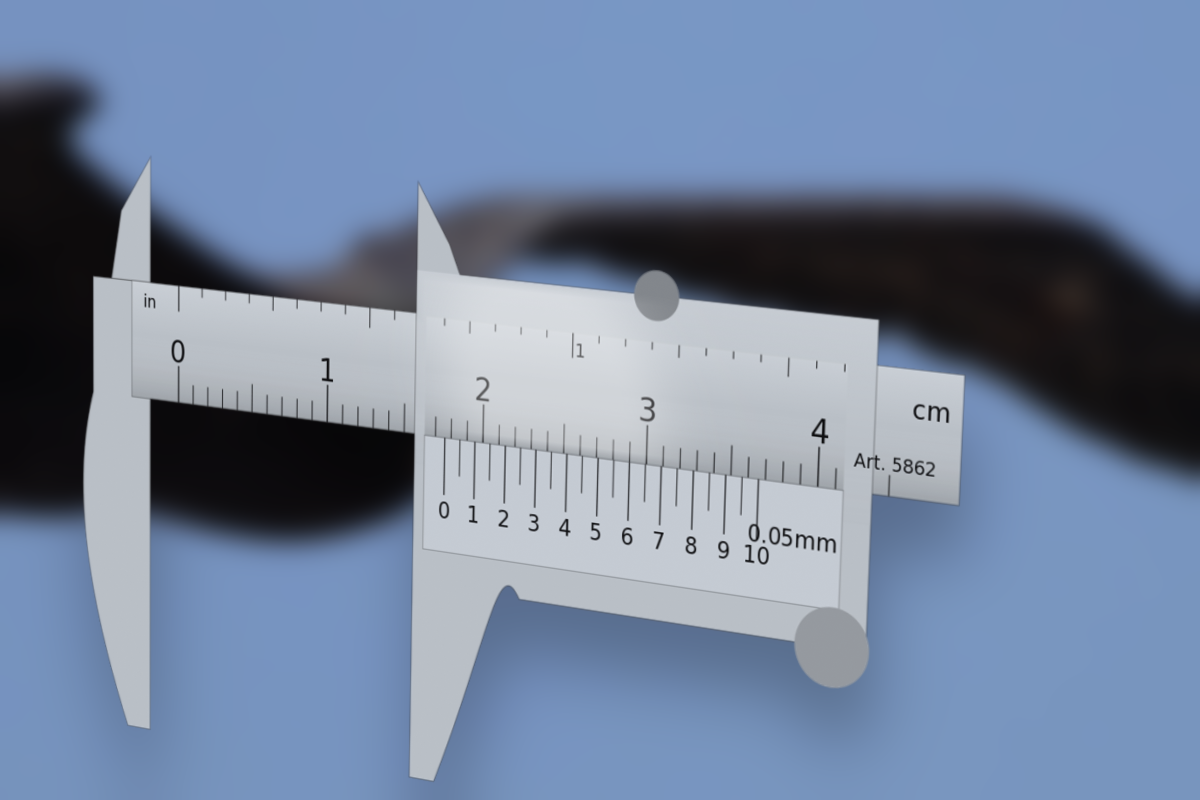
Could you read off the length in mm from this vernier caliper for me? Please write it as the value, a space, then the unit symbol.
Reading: 17.6 mm
